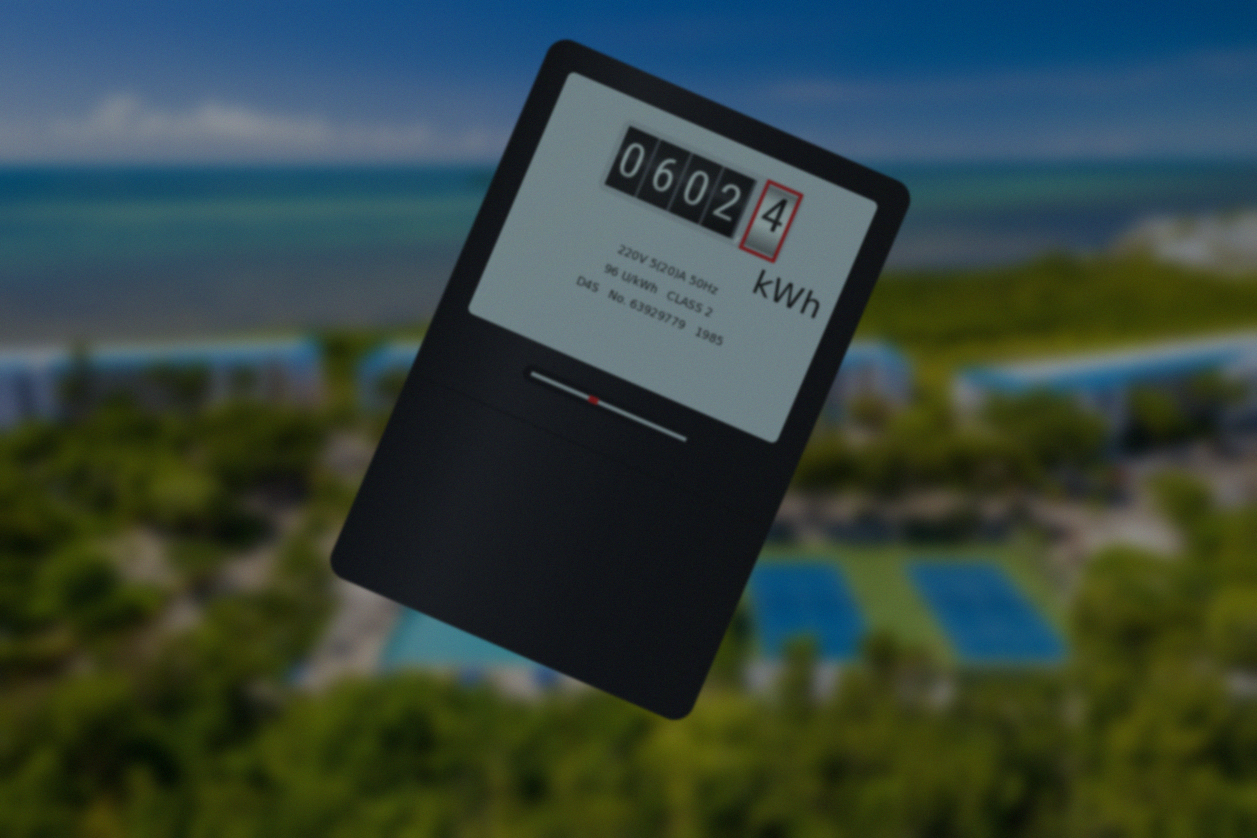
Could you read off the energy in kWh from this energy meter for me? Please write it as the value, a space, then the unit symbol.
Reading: 602.4 kWh
